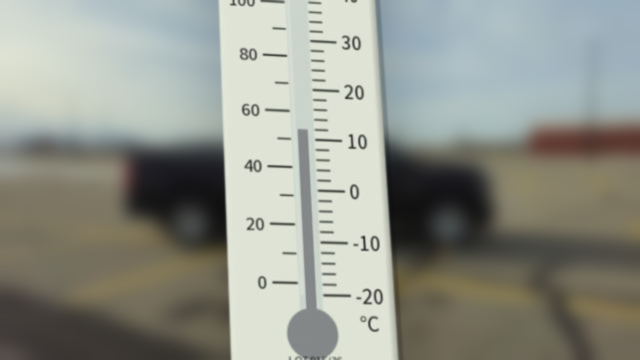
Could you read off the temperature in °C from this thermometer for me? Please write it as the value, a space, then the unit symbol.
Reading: 12 °C
